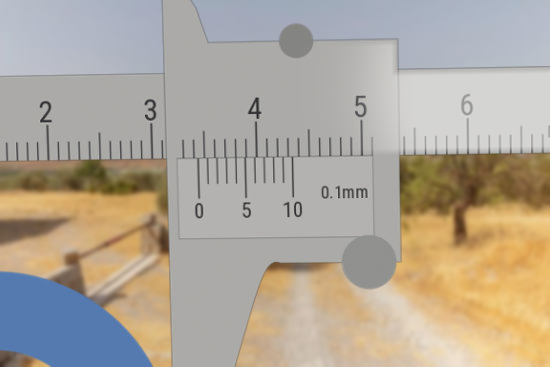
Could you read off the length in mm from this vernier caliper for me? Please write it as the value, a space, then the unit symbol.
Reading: 34.4 mm
